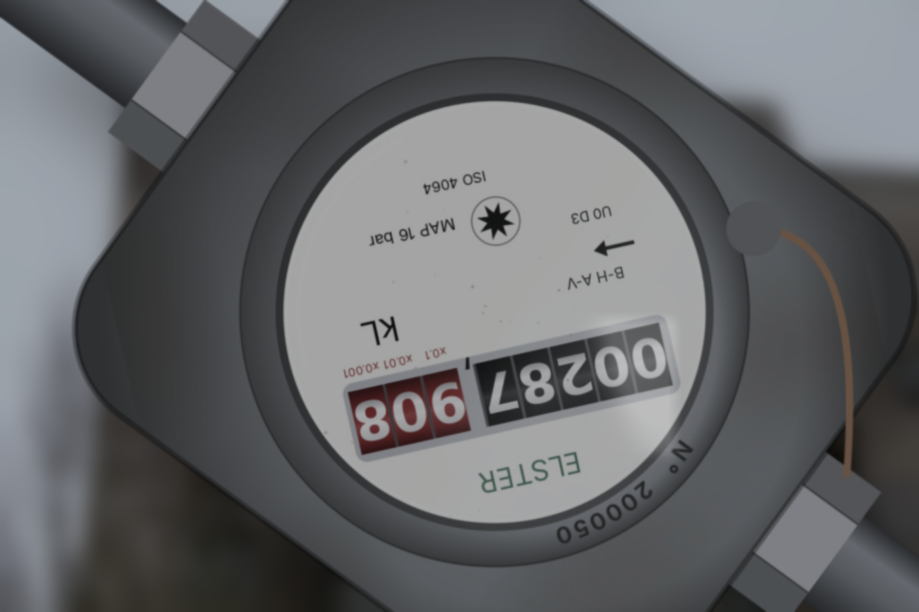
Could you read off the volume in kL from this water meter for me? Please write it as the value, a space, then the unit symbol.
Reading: 287.908 kL
